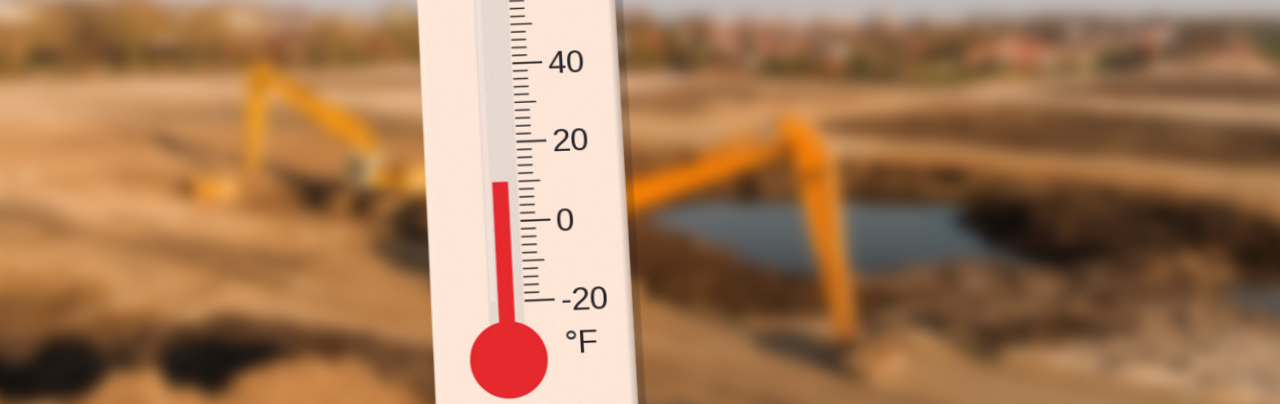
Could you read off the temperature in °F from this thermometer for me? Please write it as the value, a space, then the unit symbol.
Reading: 10 °F
